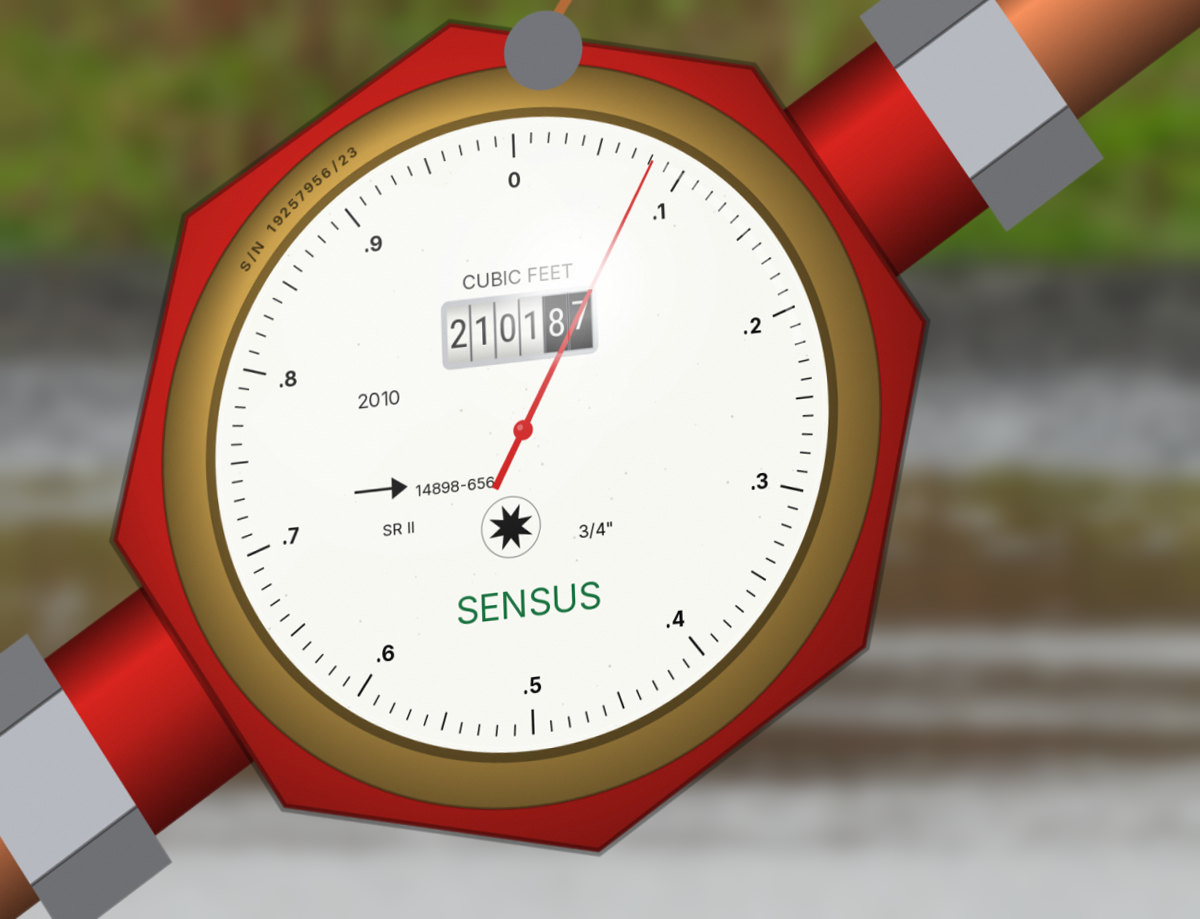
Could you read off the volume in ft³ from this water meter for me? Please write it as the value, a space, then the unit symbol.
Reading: 210187.08 ft³
